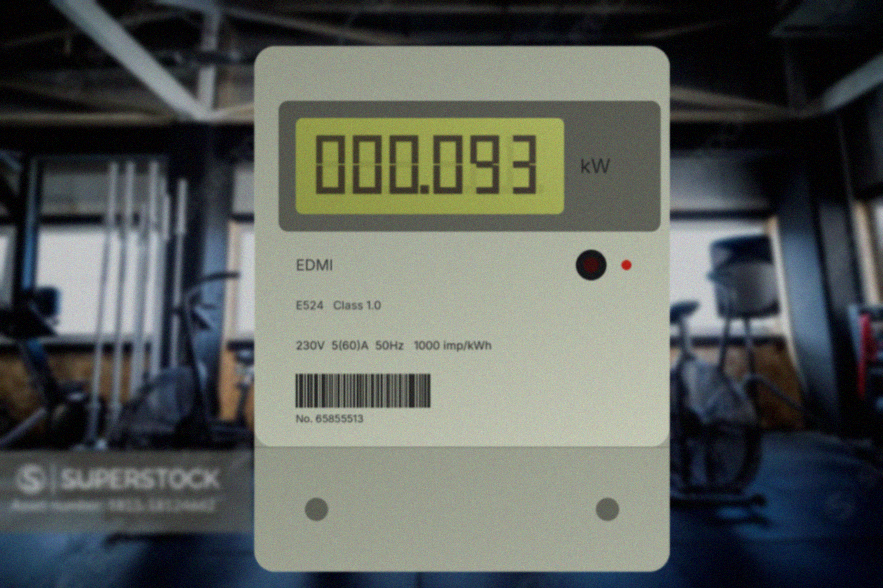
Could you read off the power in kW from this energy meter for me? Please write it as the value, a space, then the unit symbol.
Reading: 0.093 kW
